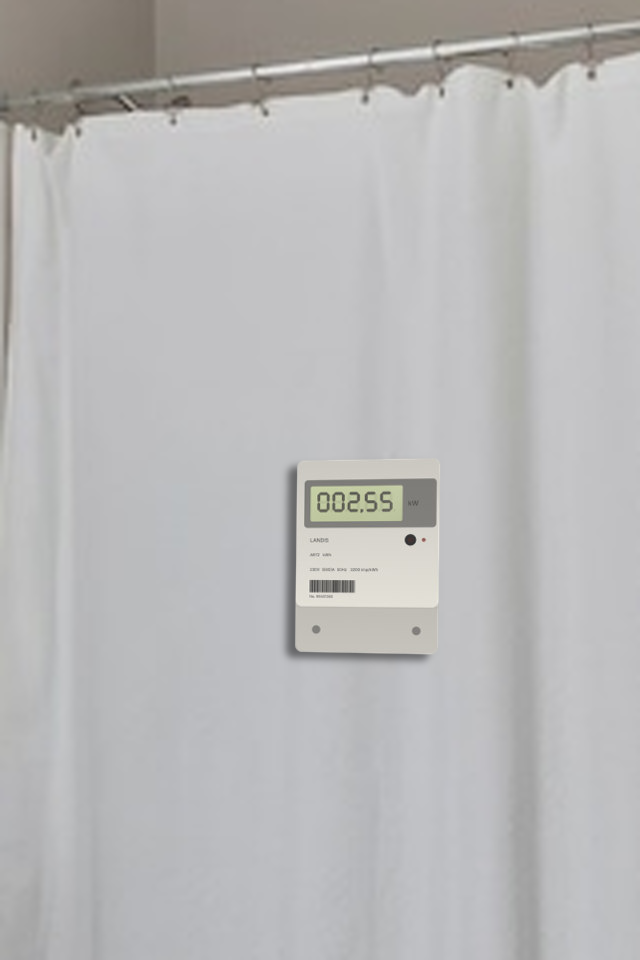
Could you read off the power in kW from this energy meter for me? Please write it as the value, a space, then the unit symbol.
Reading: 2.55 kW
